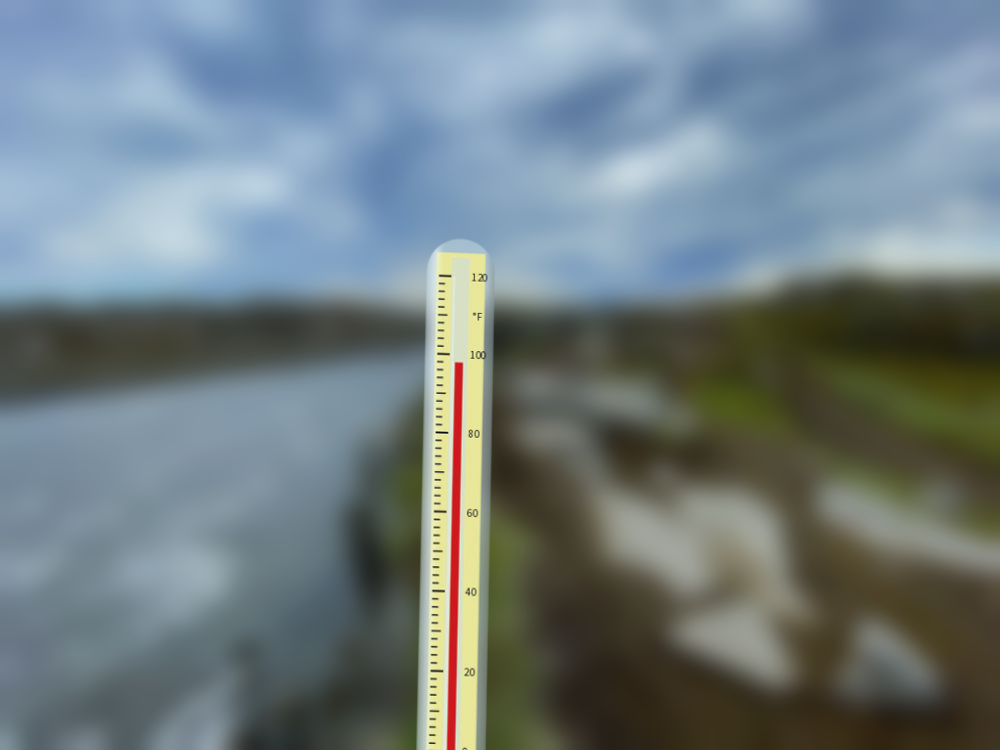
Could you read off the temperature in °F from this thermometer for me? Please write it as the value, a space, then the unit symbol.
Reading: 98 °F
